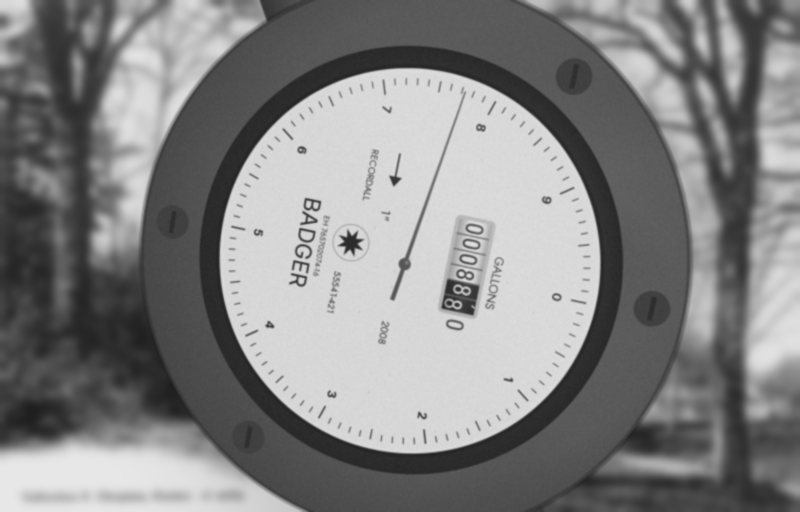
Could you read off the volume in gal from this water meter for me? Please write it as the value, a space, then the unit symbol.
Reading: 8877.7 gal
